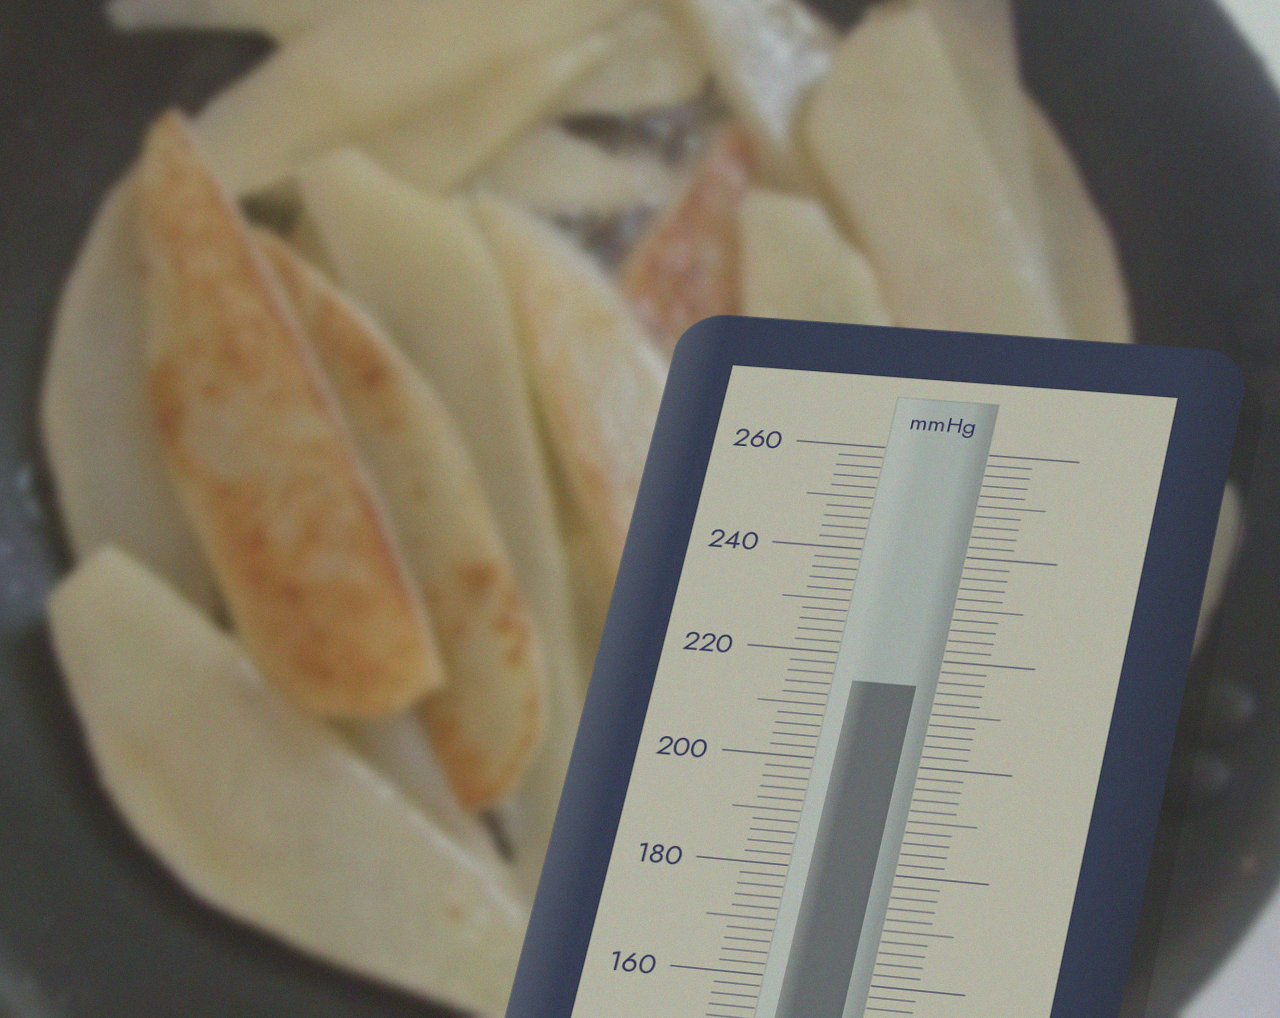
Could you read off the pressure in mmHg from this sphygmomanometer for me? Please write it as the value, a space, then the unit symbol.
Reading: 215 mmHg
